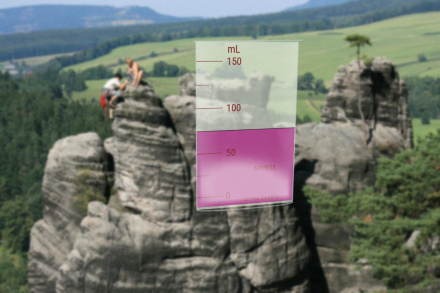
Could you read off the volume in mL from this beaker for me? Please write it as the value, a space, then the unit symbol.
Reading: 75 mL
